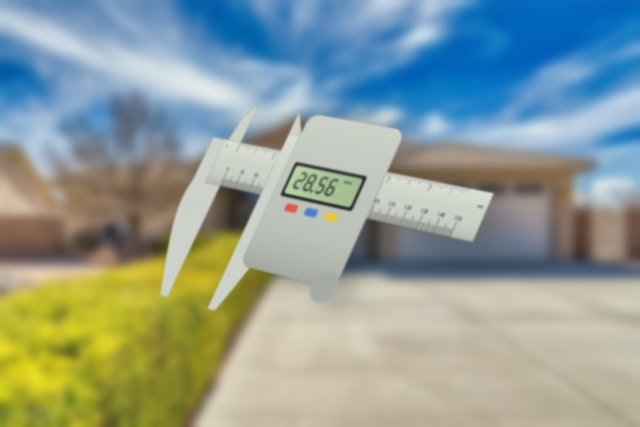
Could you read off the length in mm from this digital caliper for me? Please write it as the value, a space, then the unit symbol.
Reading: 28.56 mm
